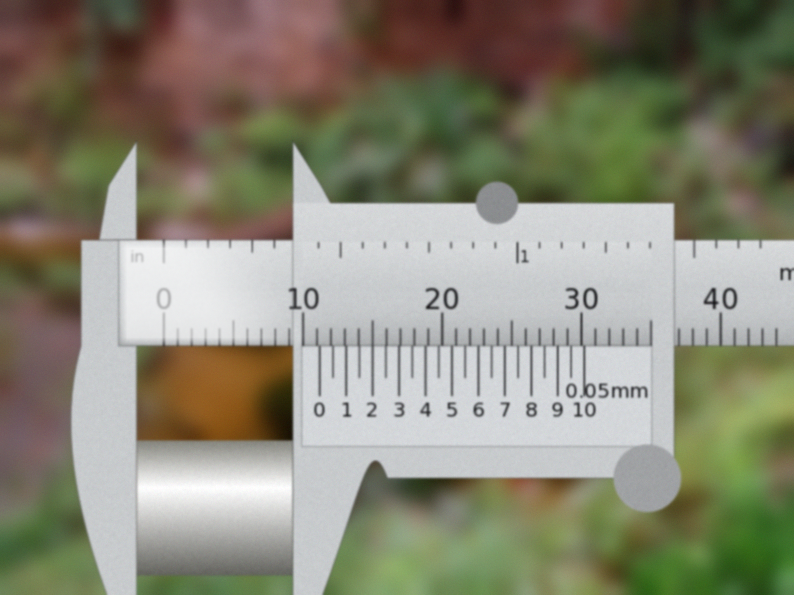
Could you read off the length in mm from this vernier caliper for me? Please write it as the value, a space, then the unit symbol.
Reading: 11.2 mm
